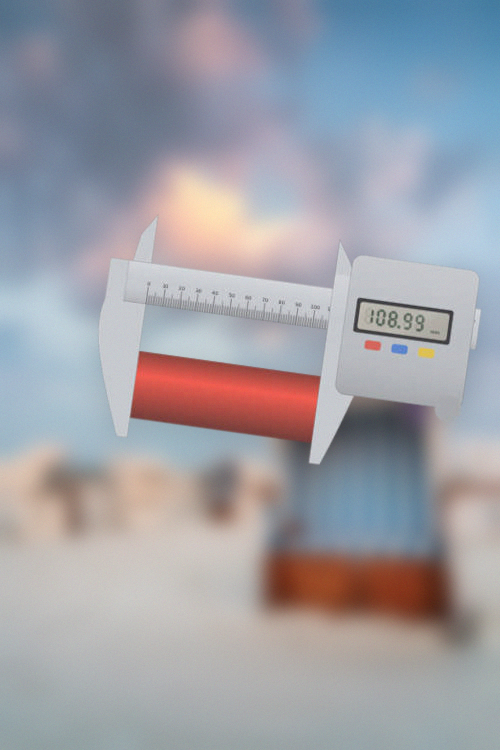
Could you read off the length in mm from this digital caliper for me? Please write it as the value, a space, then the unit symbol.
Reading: 108.99 mm
